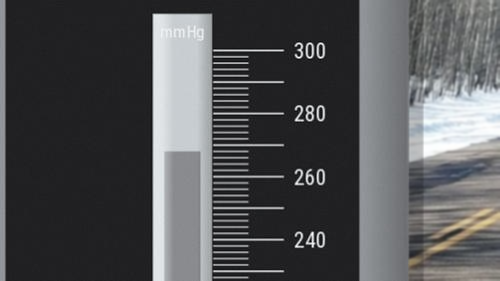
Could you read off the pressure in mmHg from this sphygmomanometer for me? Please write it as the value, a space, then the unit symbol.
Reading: 268 mmHg
